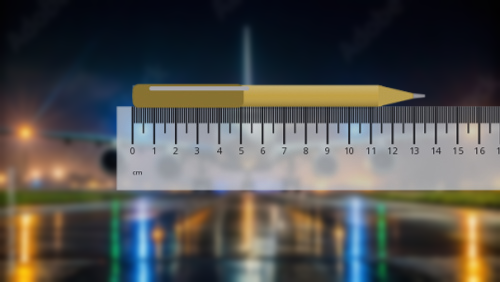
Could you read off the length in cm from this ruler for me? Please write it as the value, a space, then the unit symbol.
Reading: 13.5 cm
